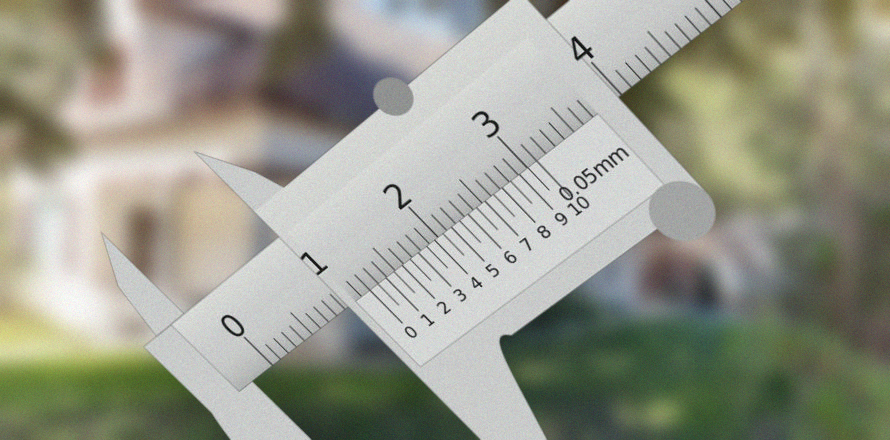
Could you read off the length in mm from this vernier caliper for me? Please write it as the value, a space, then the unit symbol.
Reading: 12.0 mm
